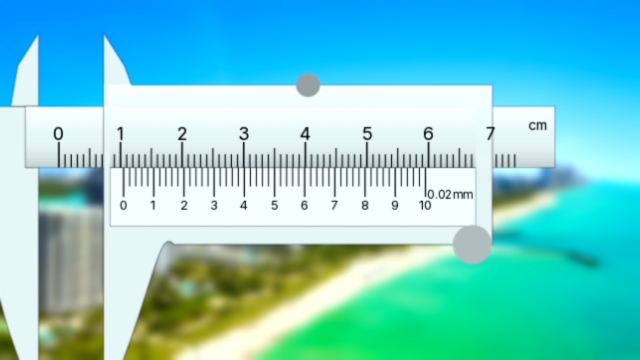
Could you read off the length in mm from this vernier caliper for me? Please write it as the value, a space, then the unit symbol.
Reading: 10.5 mm
